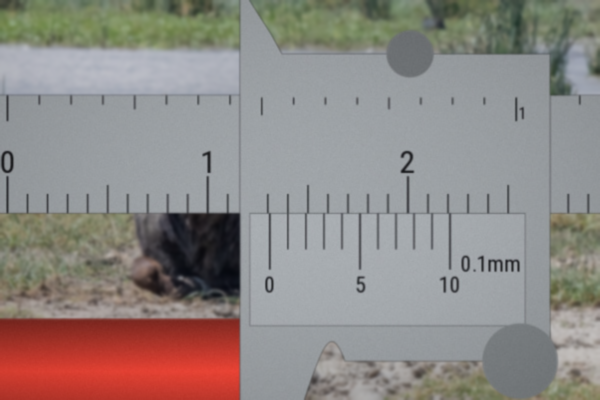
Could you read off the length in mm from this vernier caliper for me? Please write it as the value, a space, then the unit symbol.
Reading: 13.1 mm
